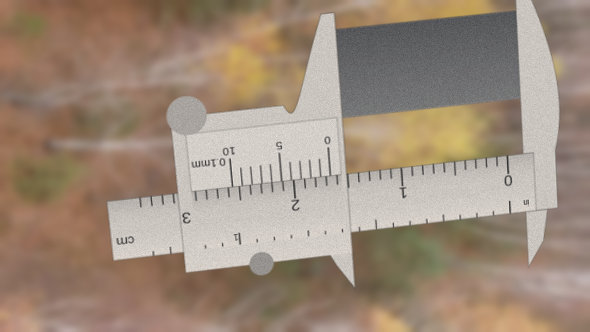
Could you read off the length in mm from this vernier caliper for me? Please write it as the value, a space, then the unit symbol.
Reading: 16.6 mm
